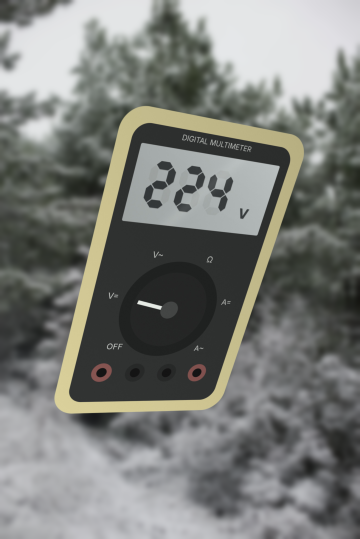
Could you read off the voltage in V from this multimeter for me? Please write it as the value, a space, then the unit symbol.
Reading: 224 V
